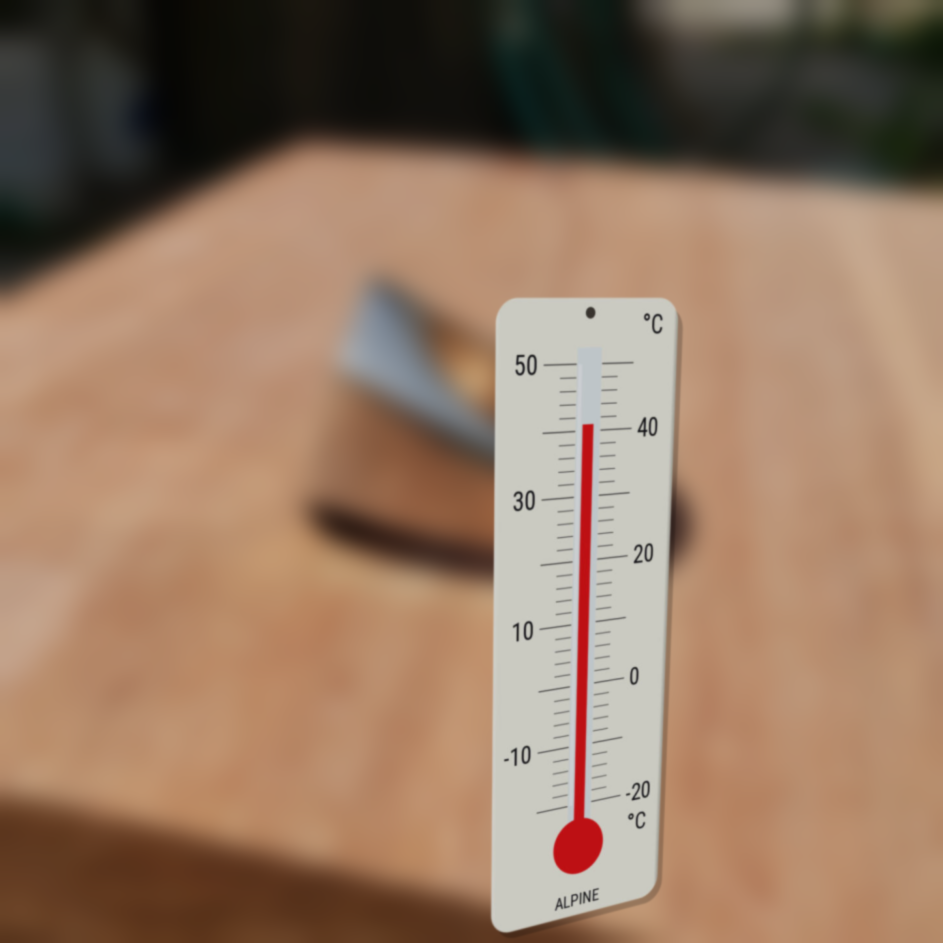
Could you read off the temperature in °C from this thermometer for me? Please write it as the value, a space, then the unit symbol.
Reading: 41 °C
